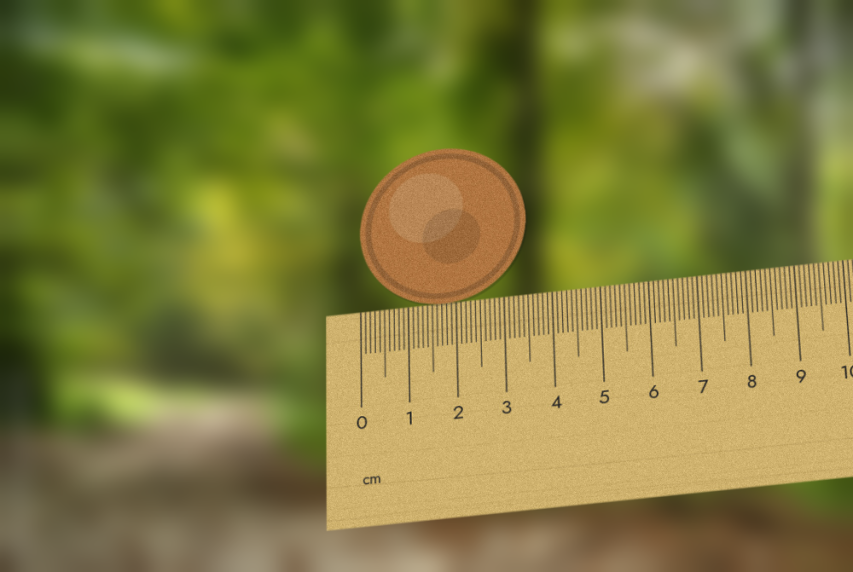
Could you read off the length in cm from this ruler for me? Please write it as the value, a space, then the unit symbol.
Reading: 3.5 cm
